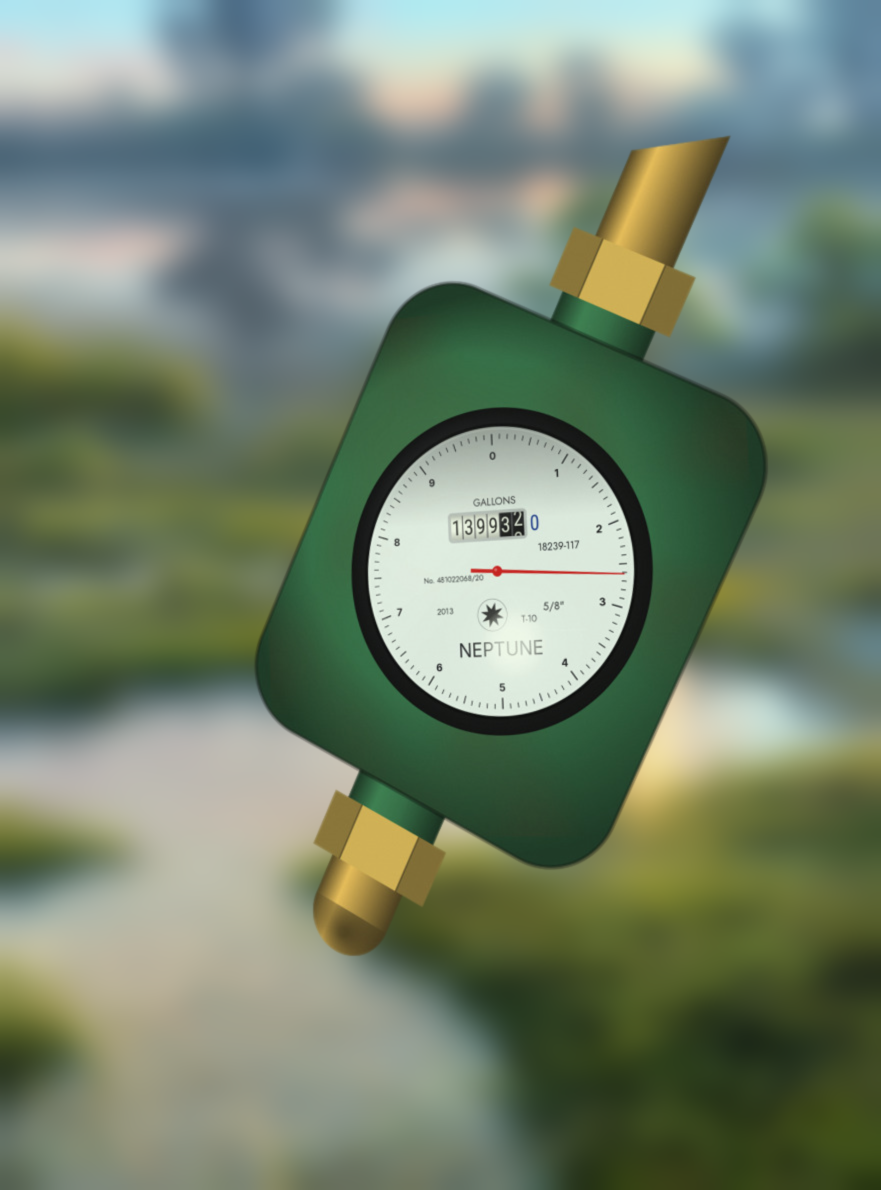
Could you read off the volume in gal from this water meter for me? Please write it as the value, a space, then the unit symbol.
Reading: 1399322.6 gal
